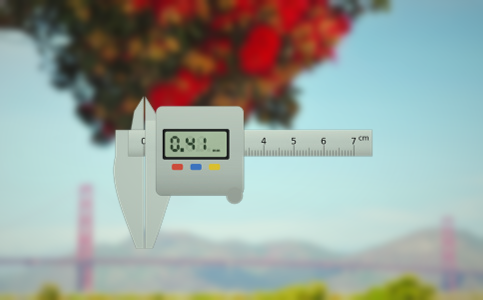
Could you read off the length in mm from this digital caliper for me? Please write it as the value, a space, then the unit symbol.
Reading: 0.41 mm
